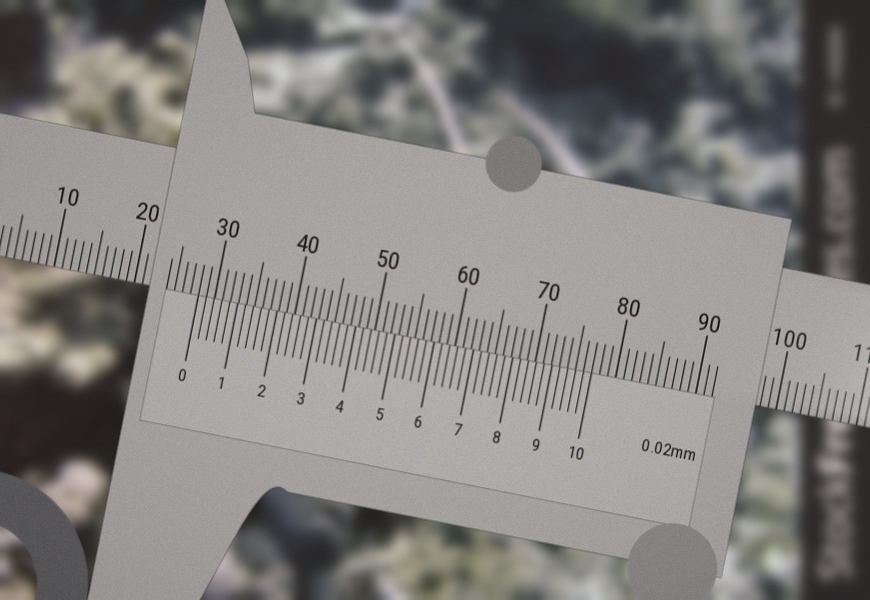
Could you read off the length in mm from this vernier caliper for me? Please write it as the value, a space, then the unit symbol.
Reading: 28.0 mm
